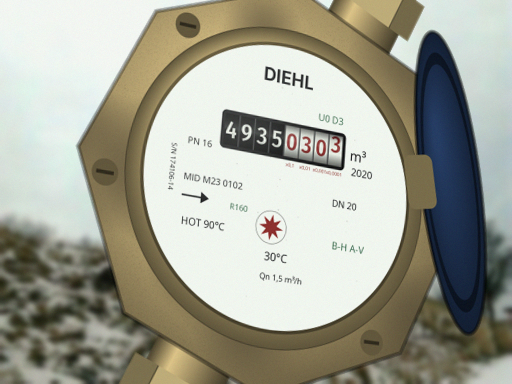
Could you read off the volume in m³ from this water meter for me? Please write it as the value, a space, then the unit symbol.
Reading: 4935.0303 m³
